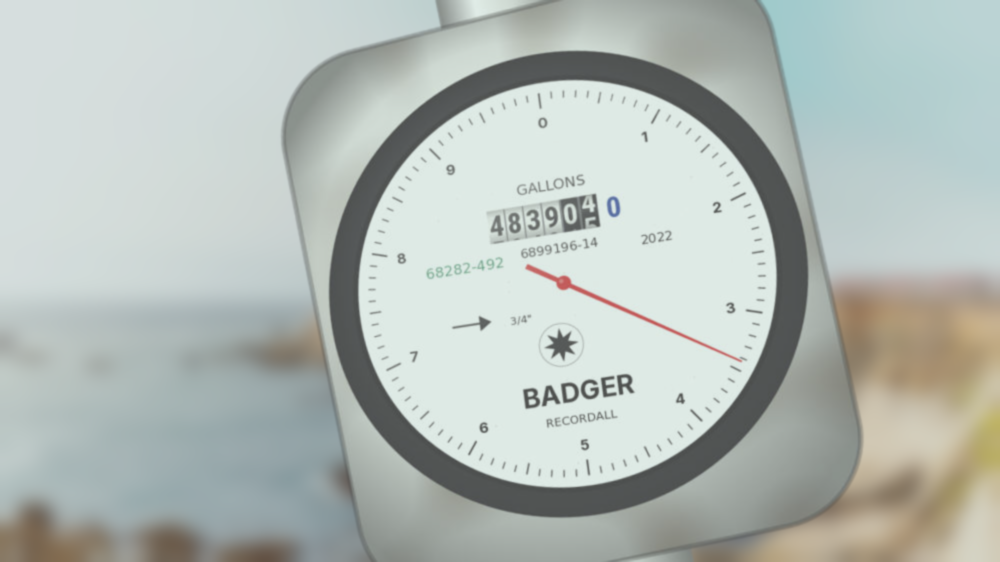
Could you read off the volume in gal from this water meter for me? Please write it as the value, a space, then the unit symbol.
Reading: 4839043.4 gal
